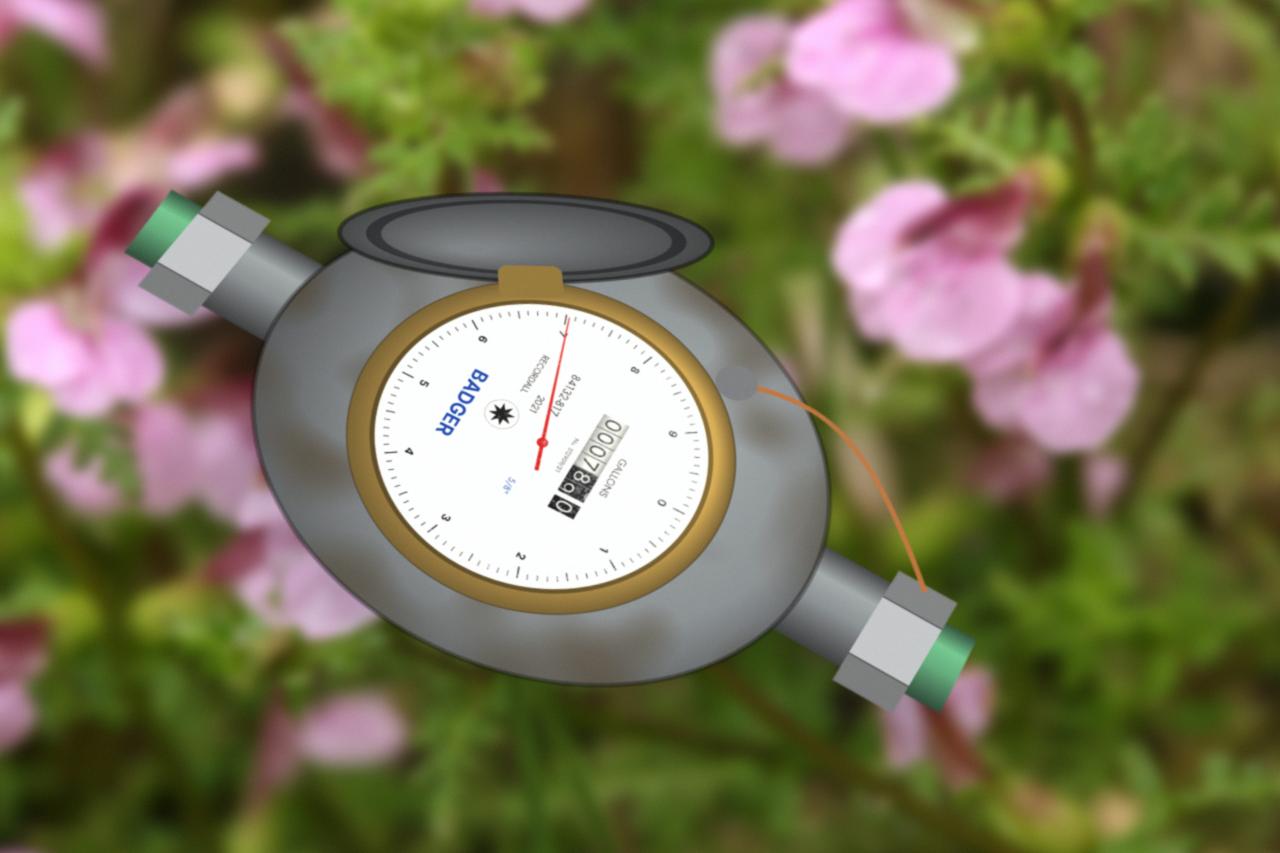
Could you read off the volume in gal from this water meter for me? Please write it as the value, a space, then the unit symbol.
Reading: 7887.0 gal
